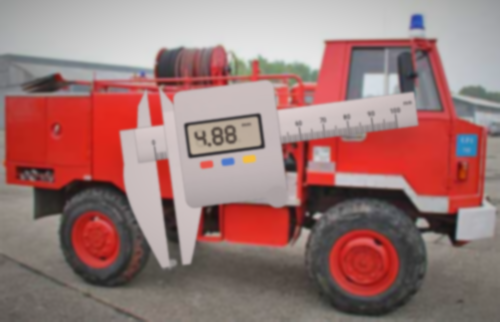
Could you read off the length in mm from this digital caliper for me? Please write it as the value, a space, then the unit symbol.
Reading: 4.88 mm
